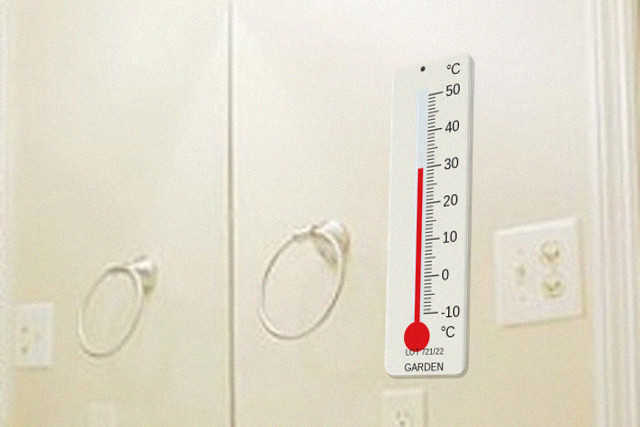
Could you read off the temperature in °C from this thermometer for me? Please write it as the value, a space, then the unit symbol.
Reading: 30 °C
